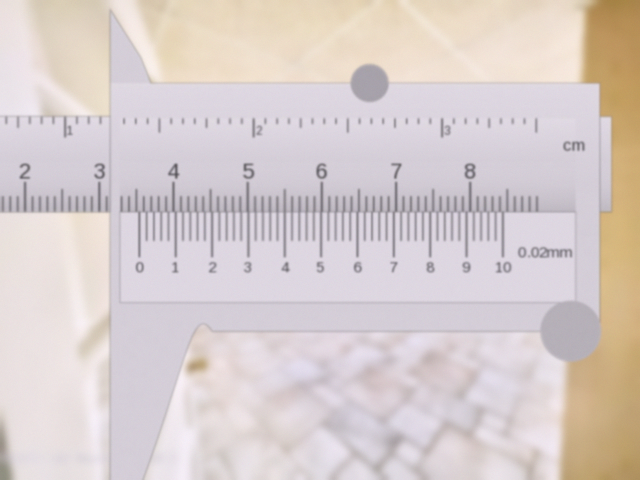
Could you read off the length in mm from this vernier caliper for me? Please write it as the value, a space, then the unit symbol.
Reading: 35.4 mm
